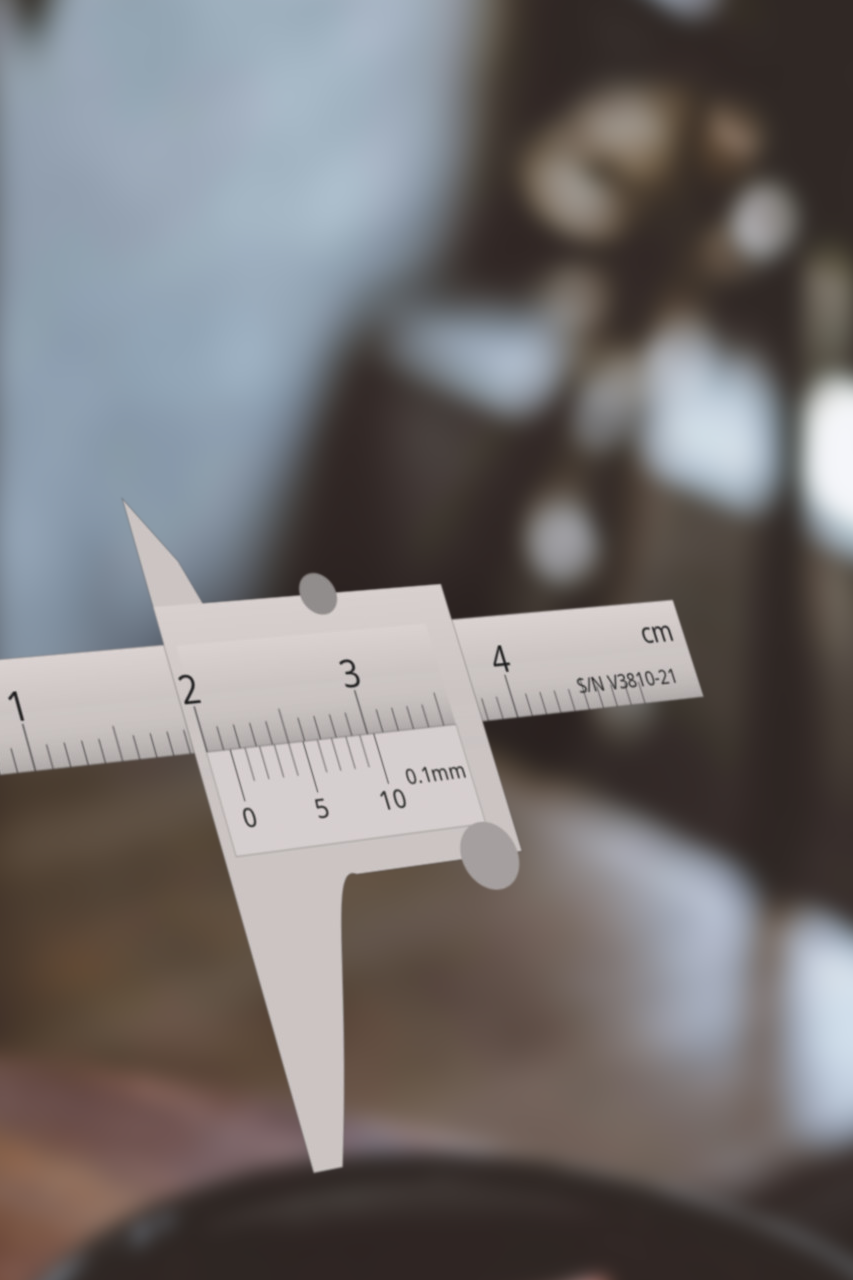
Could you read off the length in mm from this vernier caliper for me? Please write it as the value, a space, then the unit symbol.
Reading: 21.4 mm
